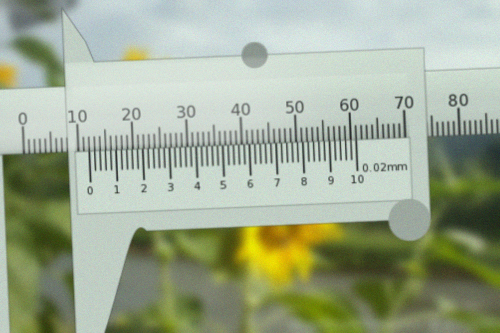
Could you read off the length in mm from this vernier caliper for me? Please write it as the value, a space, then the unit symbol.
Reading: 12.0 mm
